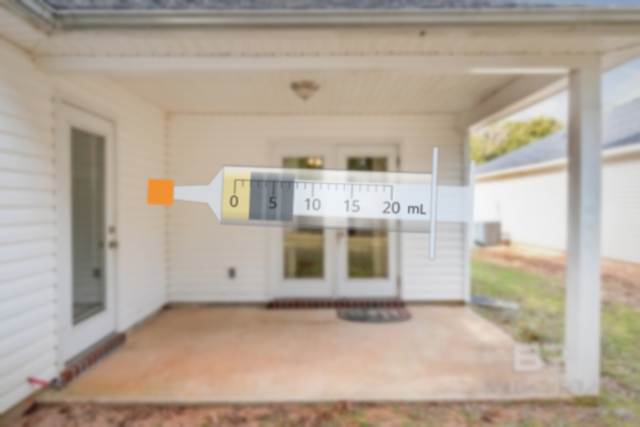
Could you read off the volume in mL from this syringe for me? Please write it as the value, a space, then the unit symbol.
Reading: 2 mL
